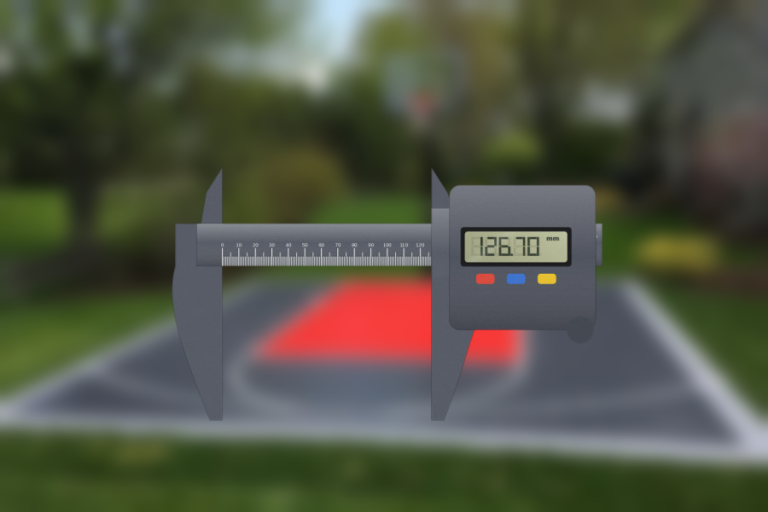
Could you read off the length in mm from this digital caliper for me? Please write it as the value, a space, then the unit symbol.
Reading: 126.70 mm
